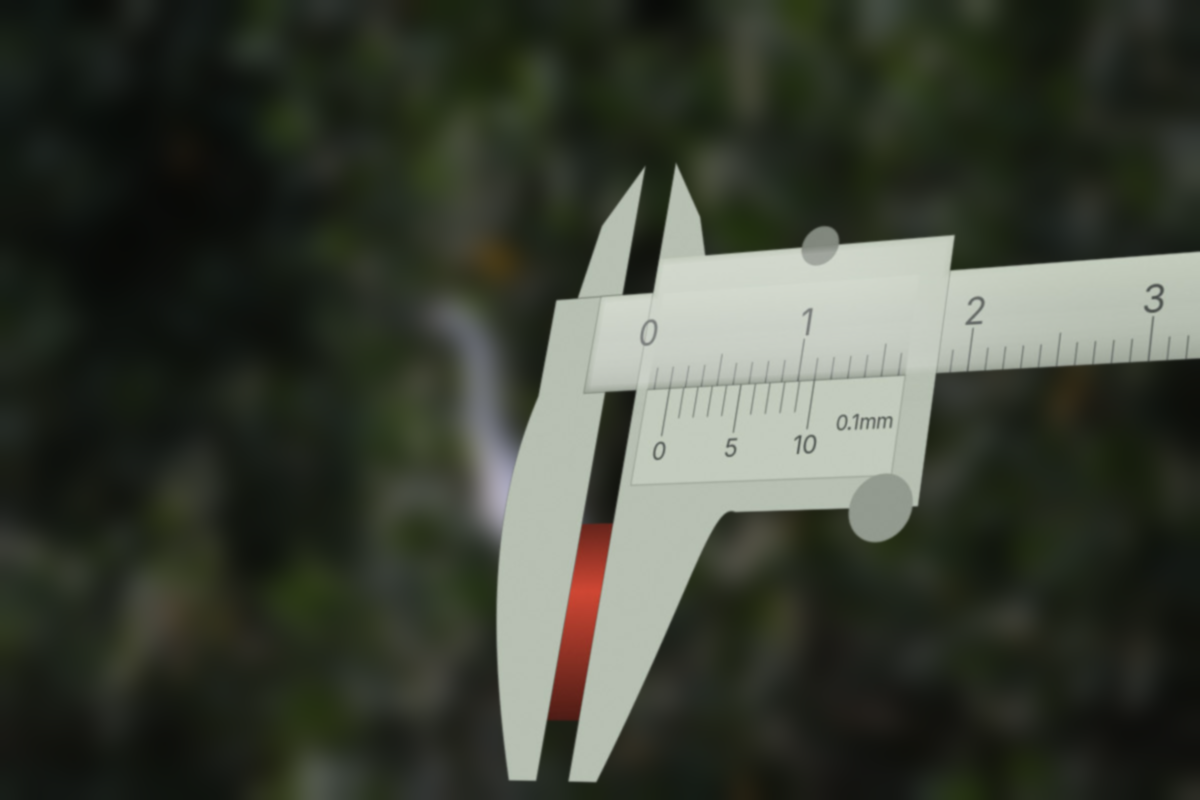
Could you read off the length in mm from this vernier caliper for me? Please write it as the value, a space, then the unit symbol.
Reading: 2.0 mm
